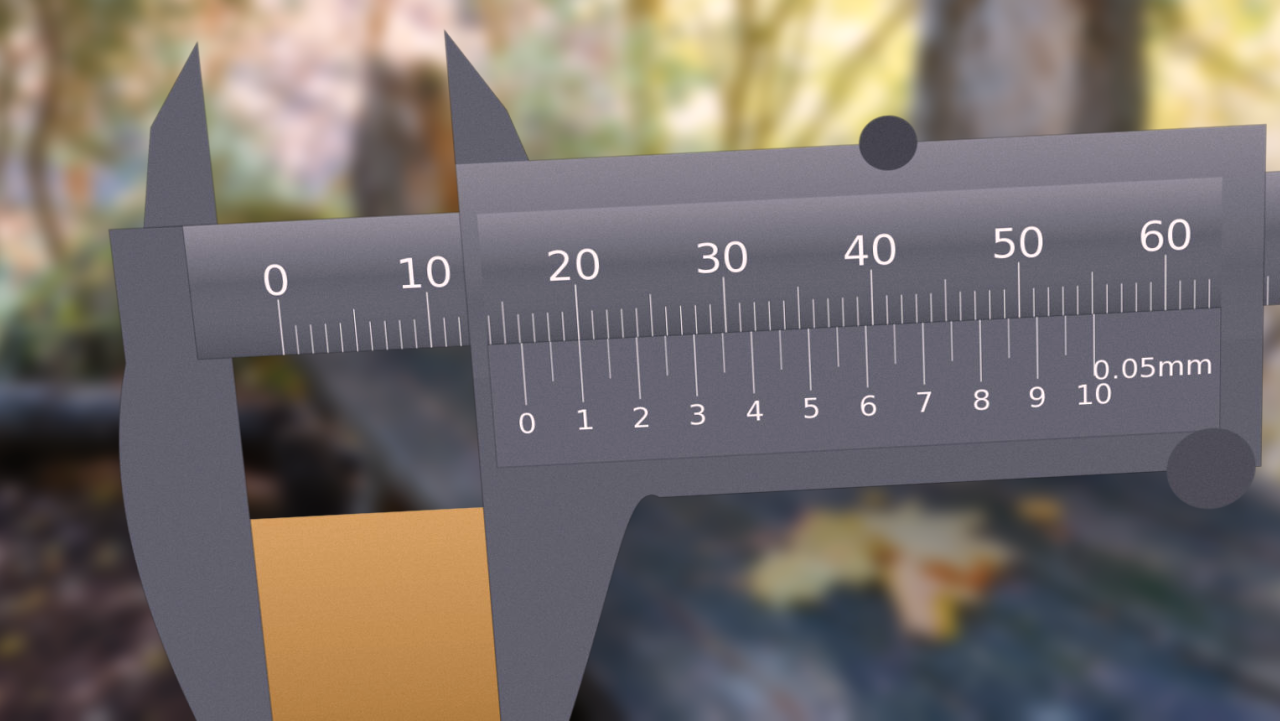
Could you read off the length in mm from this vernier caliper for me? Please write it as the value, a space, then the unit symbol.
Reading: 16.1 mm
